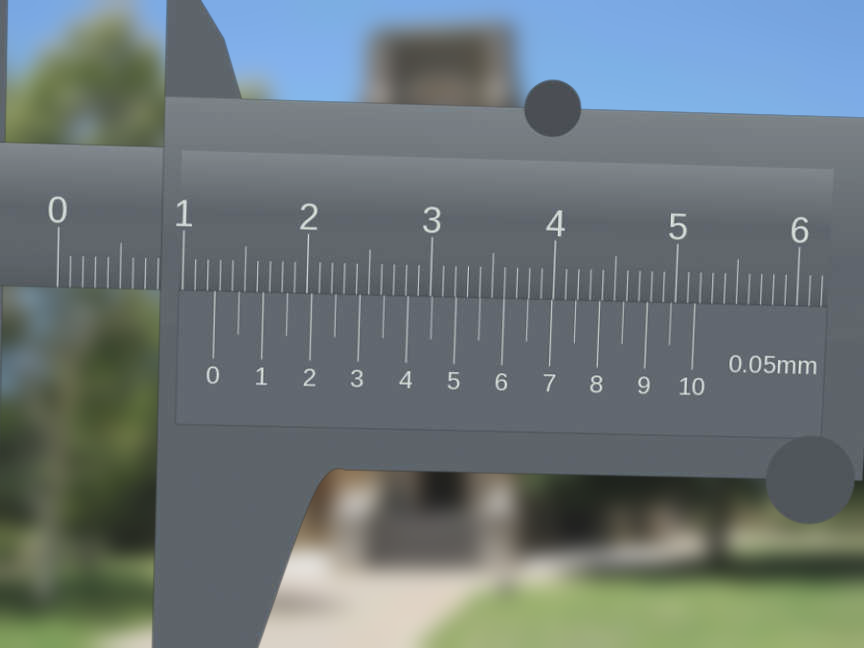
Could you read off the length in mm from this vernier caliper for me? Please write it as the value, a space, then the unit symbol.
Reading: 12.6 mm
